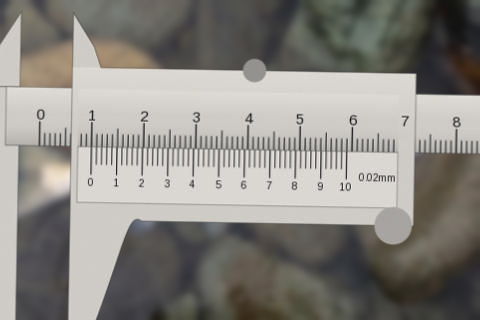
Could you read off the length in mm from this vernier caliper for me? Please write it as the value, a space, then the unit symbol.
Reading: 10.0 mm
